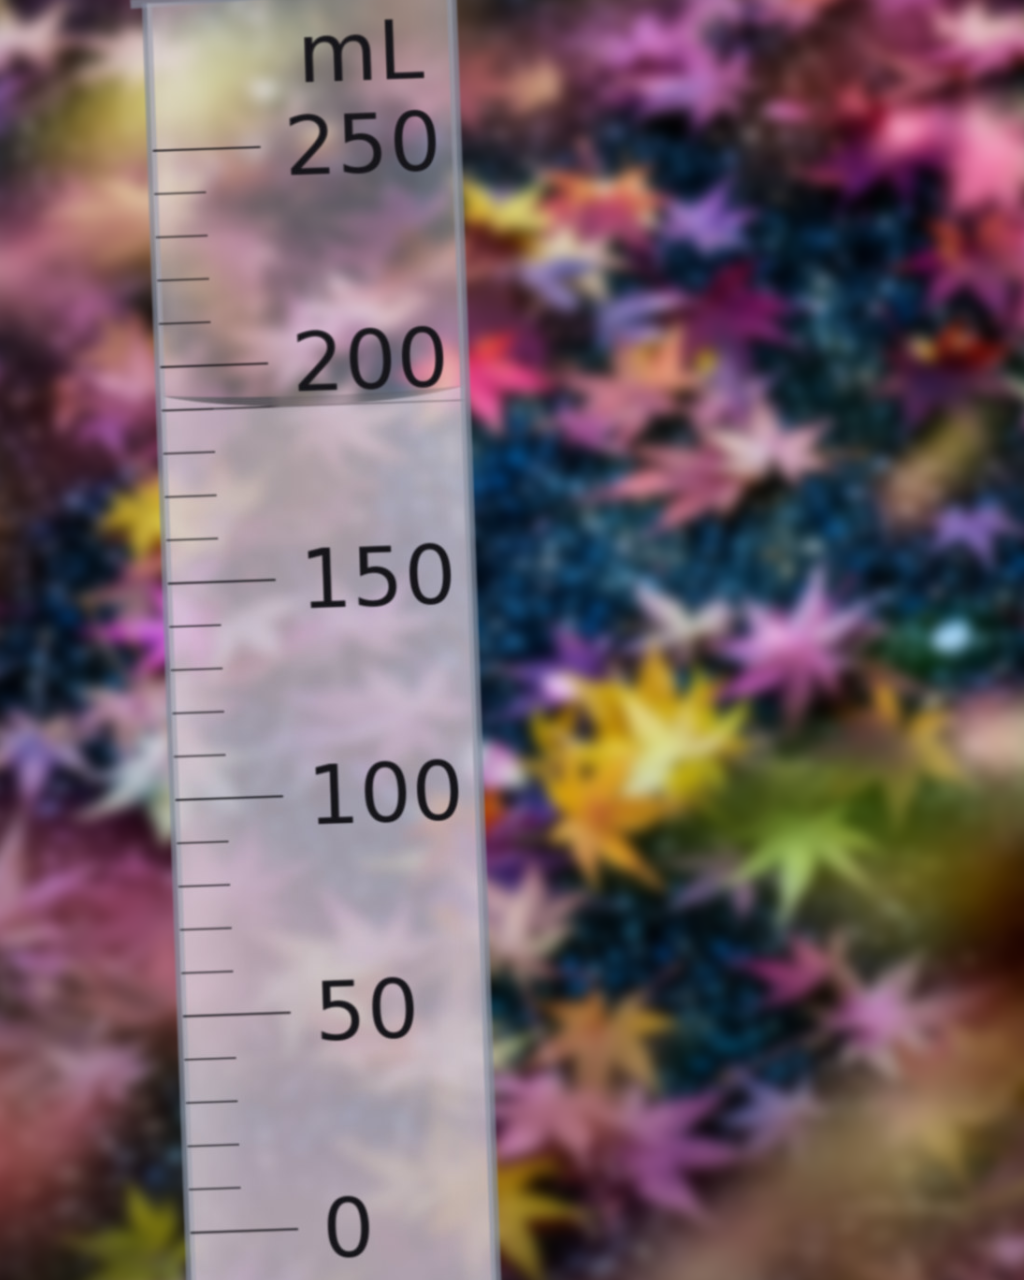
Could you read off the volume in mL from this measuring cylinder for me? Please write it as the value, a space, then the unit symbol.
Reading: 190 mL
